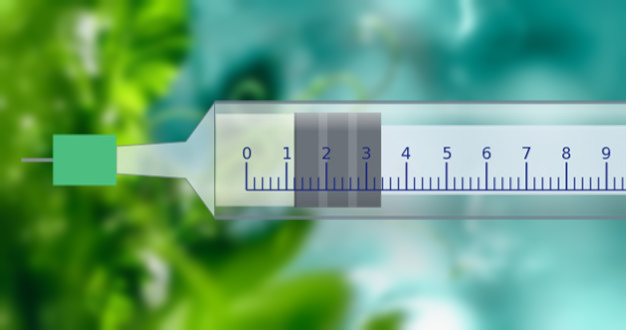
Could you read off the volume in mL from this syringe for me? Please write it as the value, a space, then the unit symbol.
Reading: 1.2 mL
